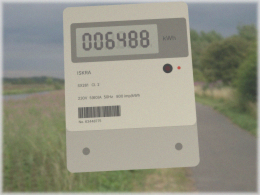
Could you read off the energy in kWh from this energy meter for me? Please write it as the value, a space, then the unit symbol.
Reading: 6488 kWh
